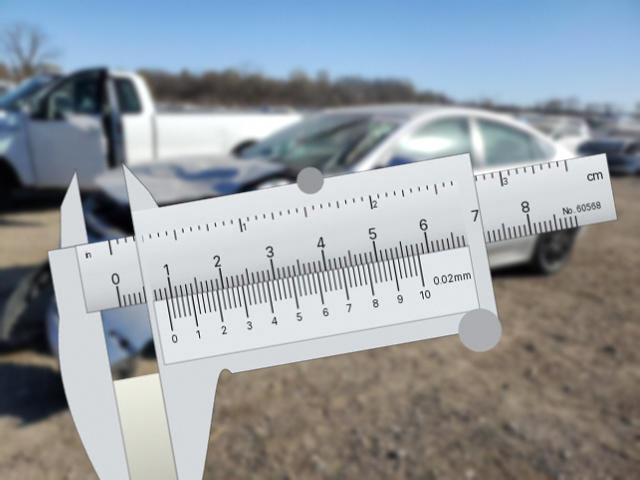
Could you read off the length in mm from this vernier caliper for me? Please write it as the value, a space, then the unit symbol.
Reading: 9.0 mm
